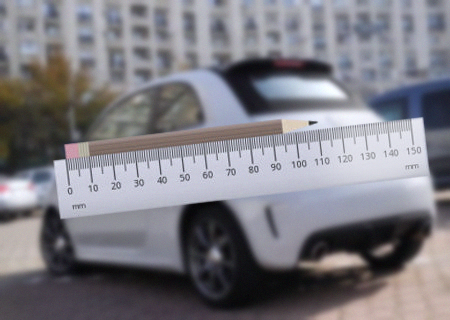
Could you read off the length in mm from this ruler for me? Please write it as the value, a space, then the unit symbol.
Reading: 110 mm
